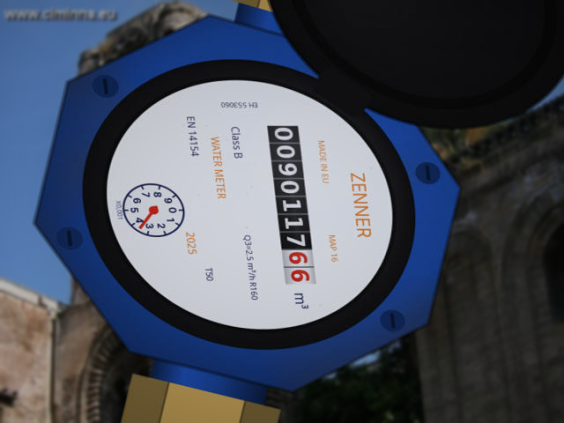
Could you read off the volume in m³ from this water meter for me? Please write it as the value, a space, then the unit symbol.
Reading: 90117.663 m³
